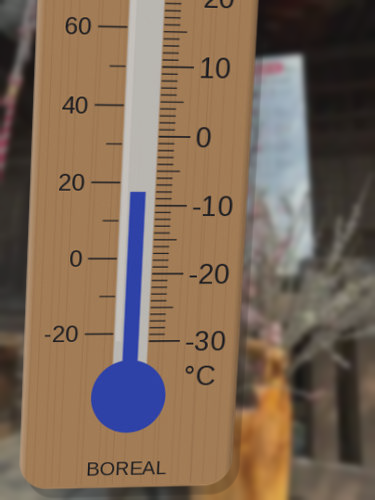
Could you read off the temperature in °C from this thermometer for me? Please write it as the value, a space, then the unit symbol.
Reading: -8 °C
